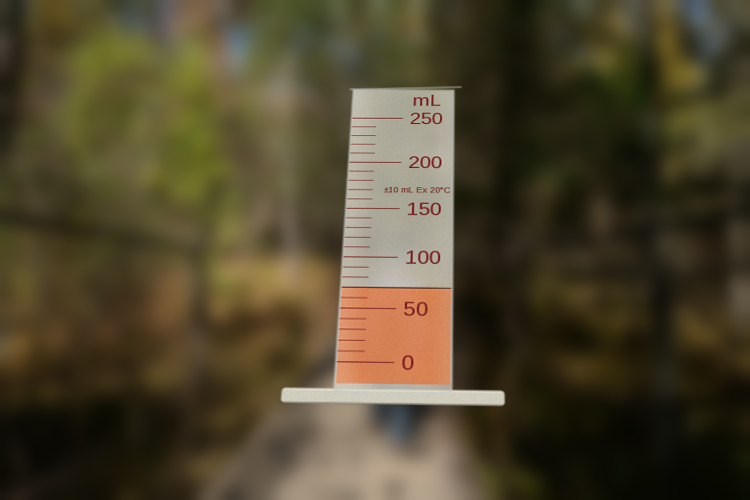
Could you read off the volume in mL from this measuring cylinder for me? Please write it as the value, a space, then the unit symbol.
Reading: 70 mL
